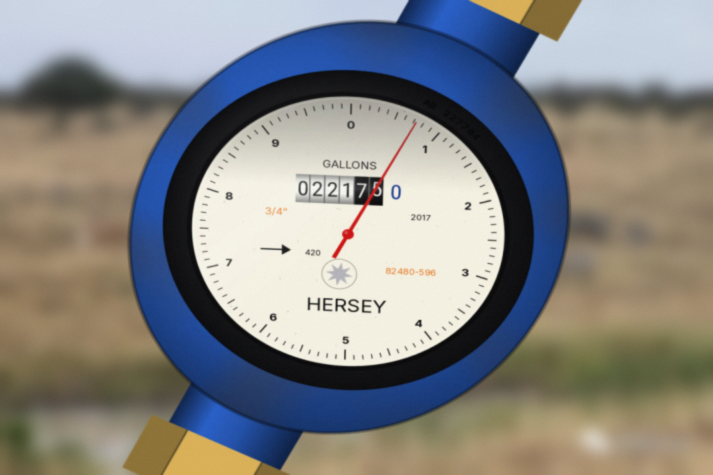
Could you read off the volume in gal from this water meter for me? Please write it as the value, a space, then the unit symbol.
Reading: 221750.7 gal
